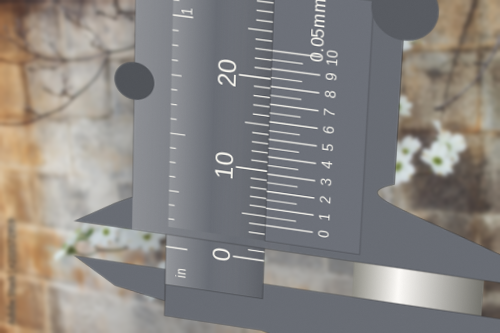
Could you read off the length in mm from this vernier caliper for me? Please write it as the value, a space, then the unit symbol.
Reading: 4.0 mm
